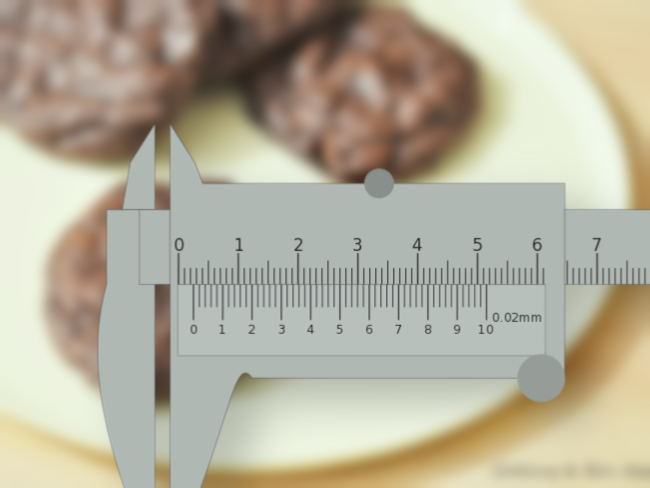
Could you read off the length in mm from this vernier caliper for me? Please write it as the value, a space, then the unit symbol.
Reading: 2.5 mm
